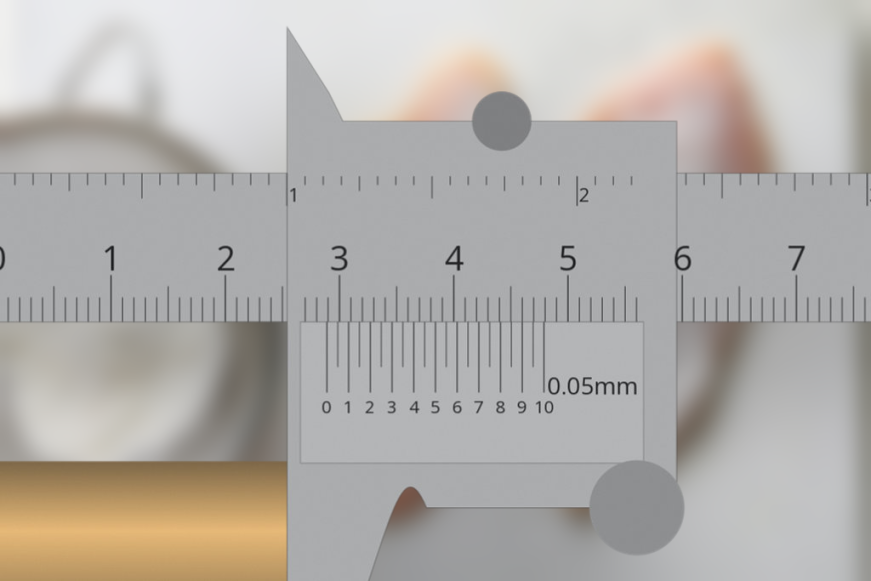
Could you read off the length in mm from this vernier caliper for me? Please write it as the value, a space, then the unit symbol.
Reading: 28.9 mm
